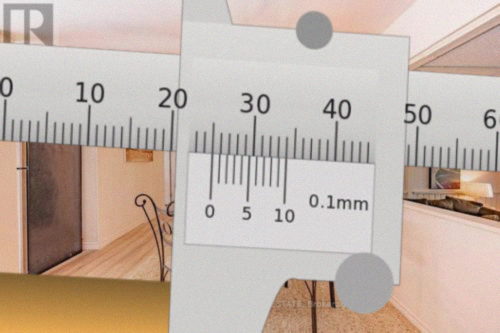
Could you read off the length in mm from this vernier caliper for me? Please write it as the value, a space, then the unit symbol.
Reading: 25.0 mm
